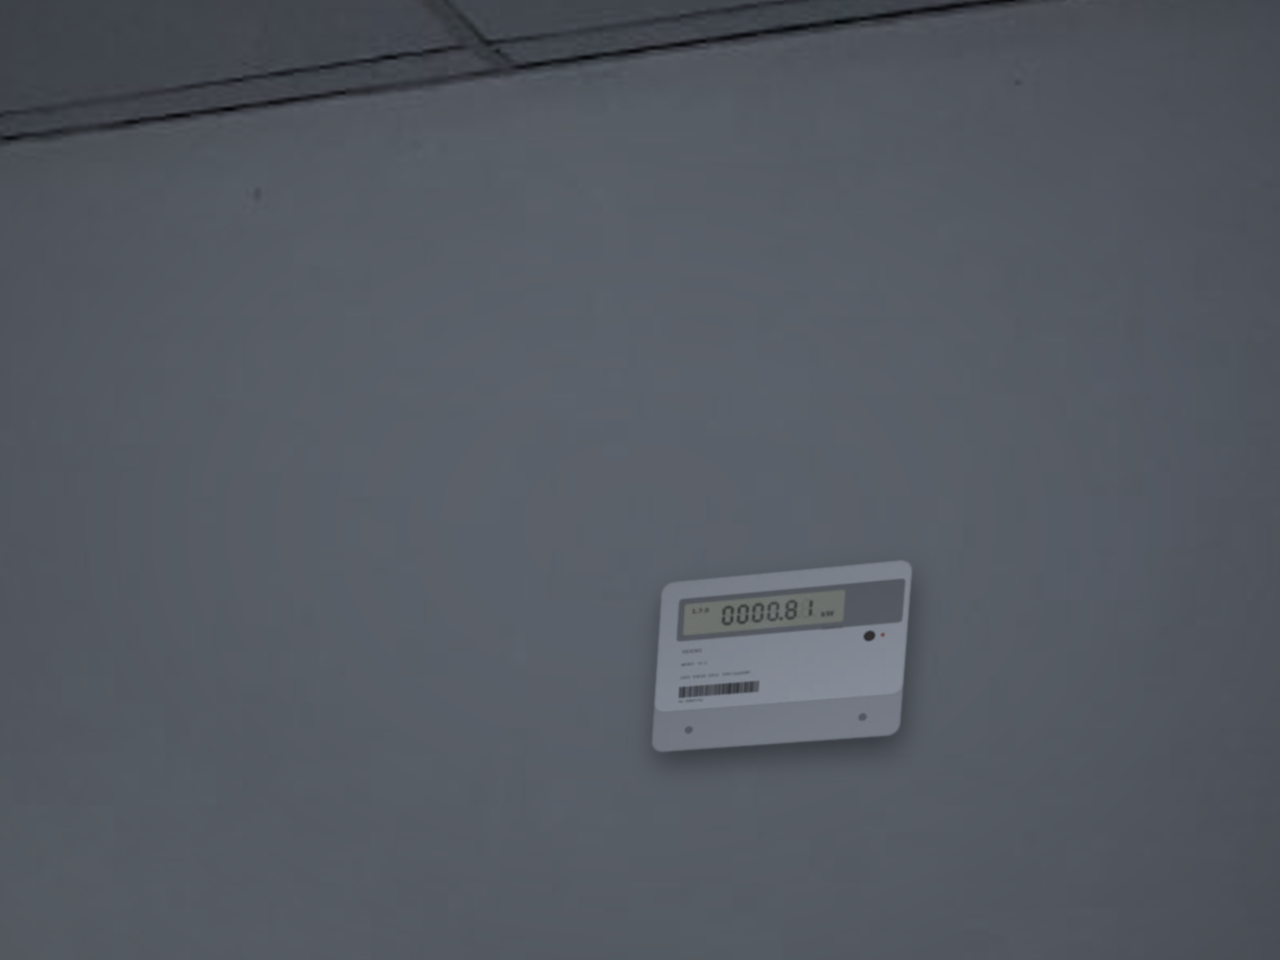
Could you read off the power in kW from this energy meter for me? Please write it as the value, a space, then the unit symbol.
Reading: 0.81 kW
